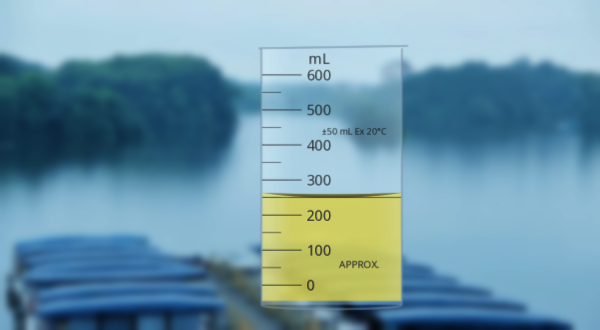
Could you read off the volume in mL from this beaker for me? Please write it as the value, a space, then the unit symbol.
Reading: 250 mL
